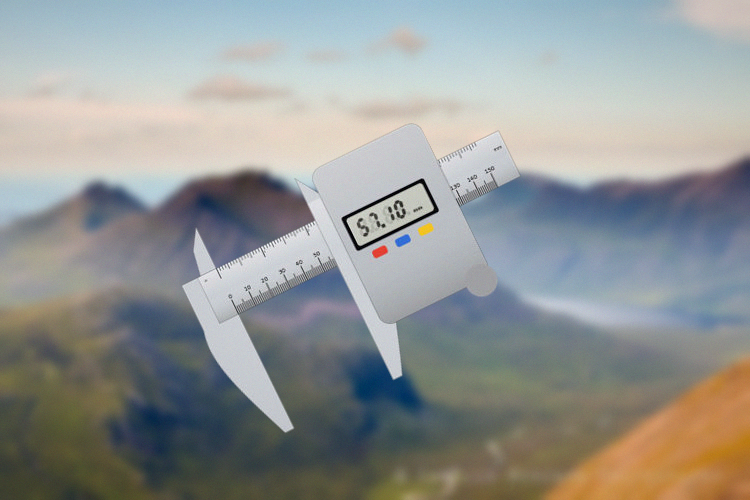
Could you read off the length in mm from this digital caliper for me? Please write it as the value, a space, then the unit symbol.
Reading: 57.10 mm
